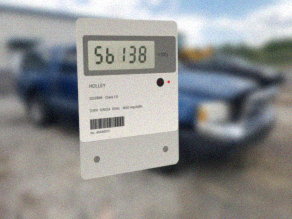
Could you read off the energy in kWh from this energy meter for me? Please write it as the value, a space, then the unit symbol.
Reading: 56138 kWh
